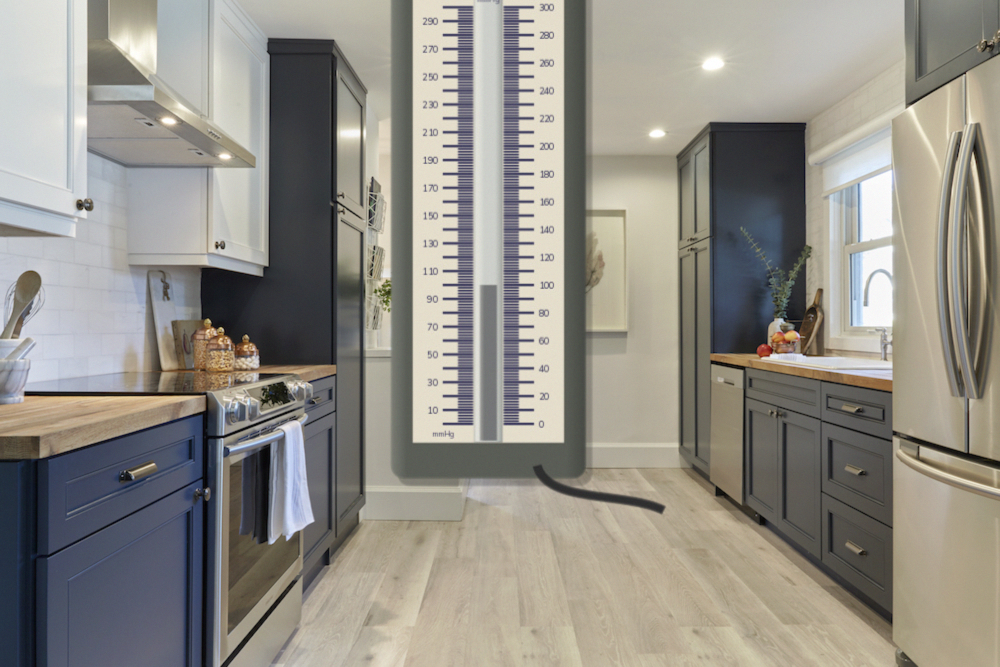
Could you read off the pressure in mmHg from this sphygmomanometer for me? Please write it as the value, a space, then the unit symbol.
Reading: 100 mmHg
